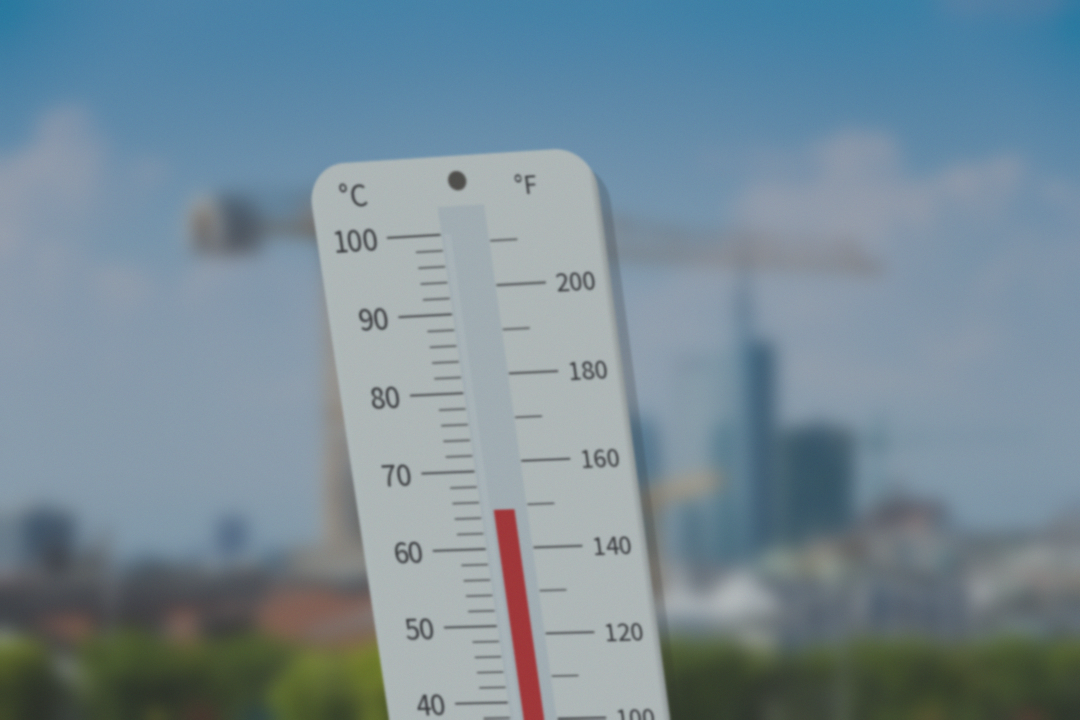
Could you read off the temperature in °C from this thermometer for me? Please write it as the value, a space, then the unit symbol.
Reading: 65 °C
